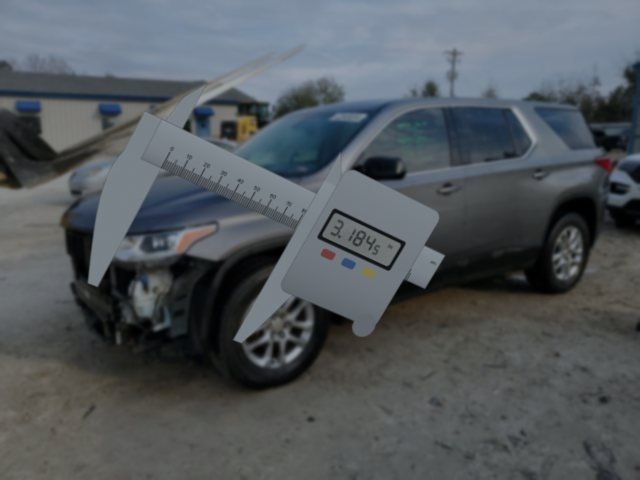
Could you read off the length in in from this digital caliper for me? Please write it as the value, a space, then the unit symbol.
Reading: 3.1845 in
